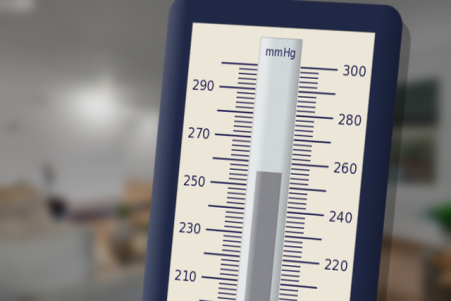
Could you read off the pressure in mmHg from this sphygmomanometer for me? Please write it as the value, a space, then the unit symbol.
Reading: 256 mmHg
